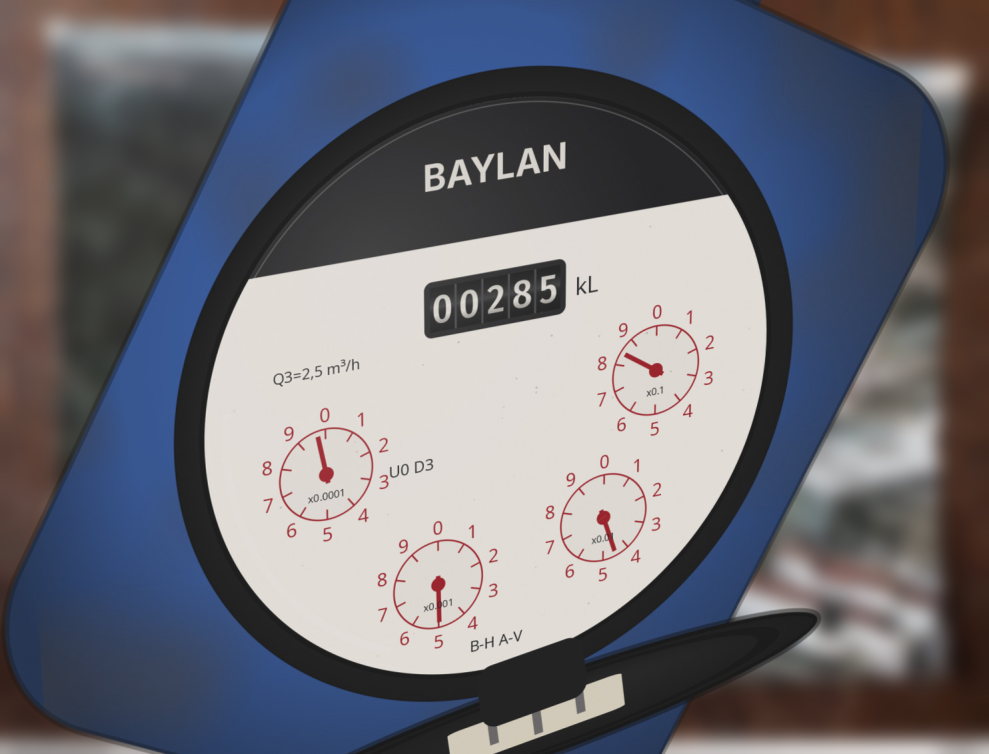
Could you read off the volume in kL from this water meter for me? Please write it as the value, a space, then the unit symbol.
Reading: 285.8449 kL
